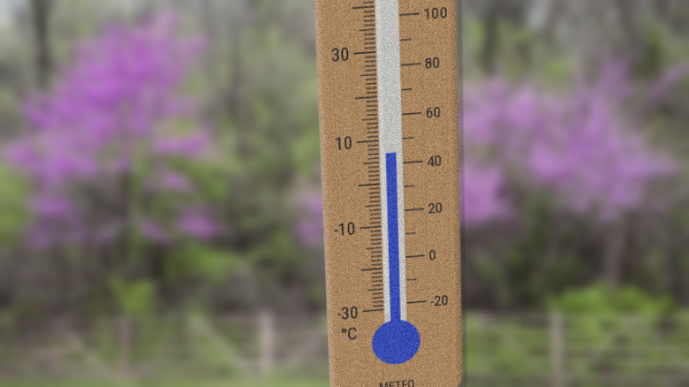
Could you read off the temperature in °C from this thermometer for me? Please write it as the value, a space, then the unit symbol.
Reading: 7 °C
